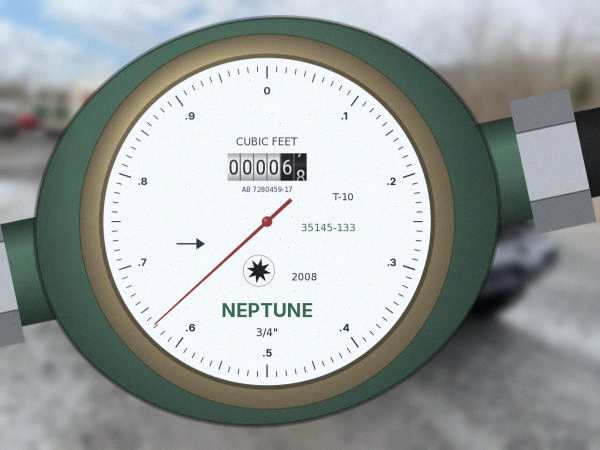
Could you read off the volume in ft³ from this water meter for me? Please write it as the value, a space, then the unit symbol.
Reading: 67.63 ft³
